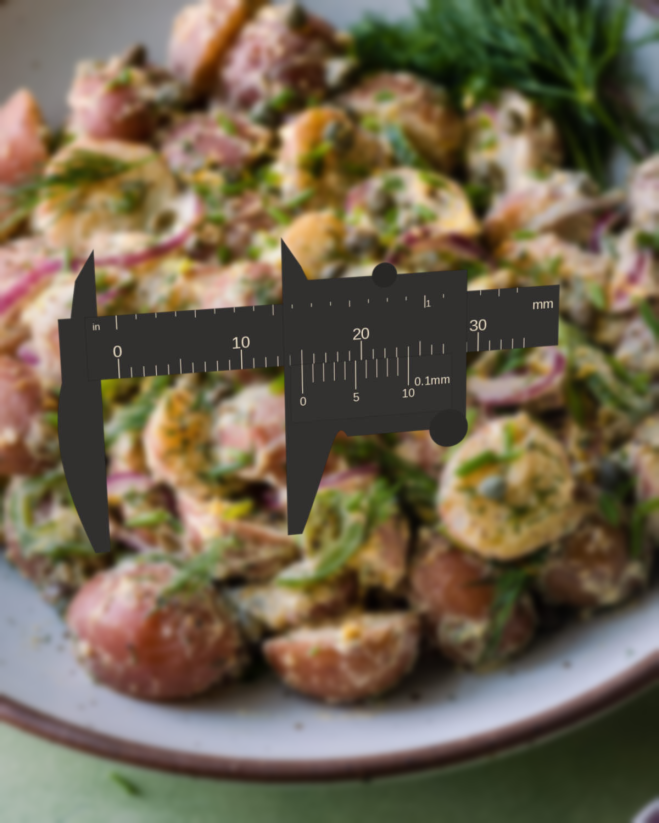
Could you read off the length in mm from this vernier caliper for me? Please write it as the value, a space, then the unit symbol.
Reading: 15.0 mm
